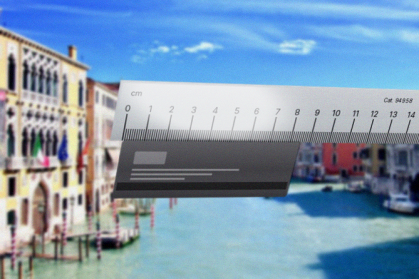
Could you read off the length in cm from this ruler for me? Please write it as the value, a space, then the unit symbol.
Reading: 8.5 cm
